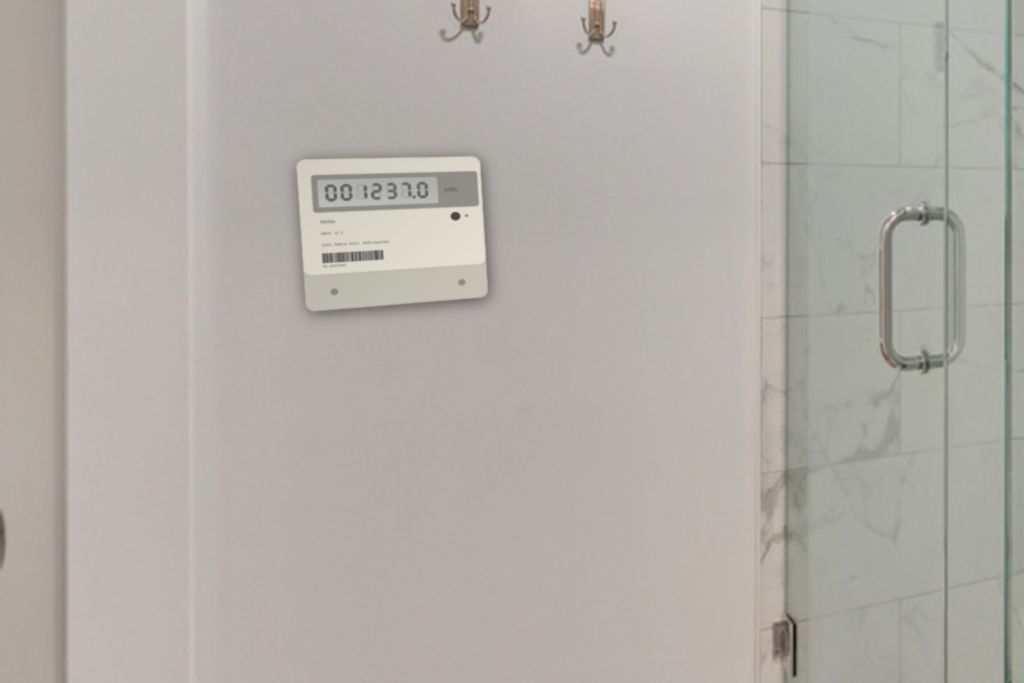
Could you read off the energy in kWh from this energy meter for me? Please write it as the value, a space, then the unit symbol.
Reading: 1237.0 kWh
